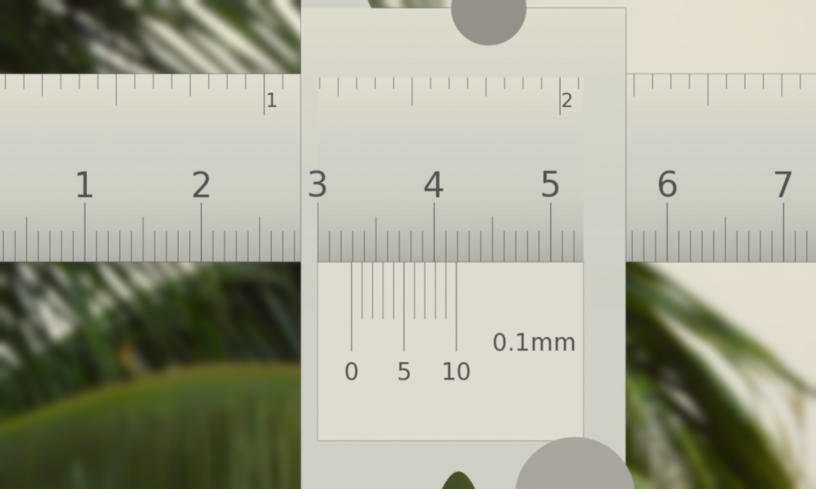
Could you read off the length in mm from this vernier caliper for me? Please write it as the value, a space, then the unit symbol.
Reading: 32.9 mm
